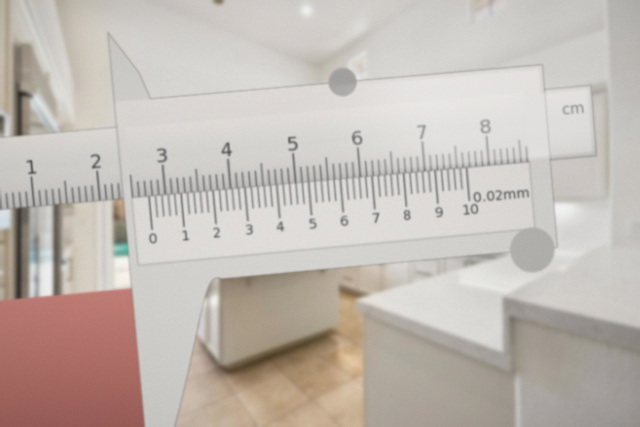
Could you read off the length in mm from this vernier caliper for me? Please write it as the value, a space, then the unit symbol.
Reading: 27.5 mm
